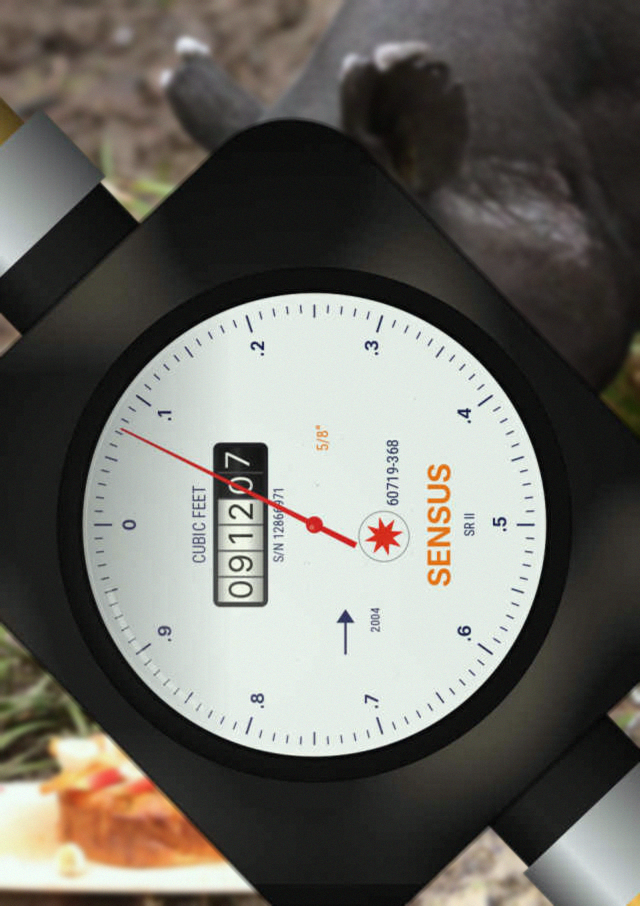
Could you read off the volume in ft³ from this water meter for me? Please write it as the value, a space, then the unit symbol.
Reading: 91207.07 ft³
